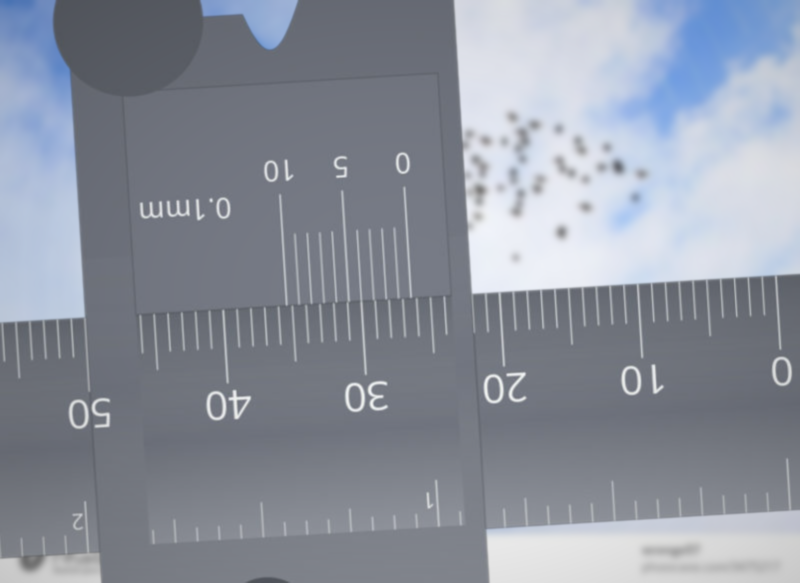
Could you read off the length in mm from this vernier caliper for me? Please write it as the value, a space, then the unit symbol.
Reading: 26.4 mm
